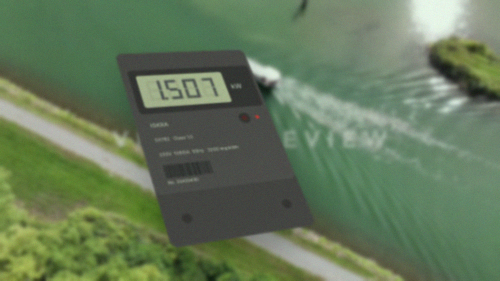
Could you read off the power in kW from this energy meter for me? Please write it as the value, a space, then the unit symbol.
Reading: 1.507 kW
